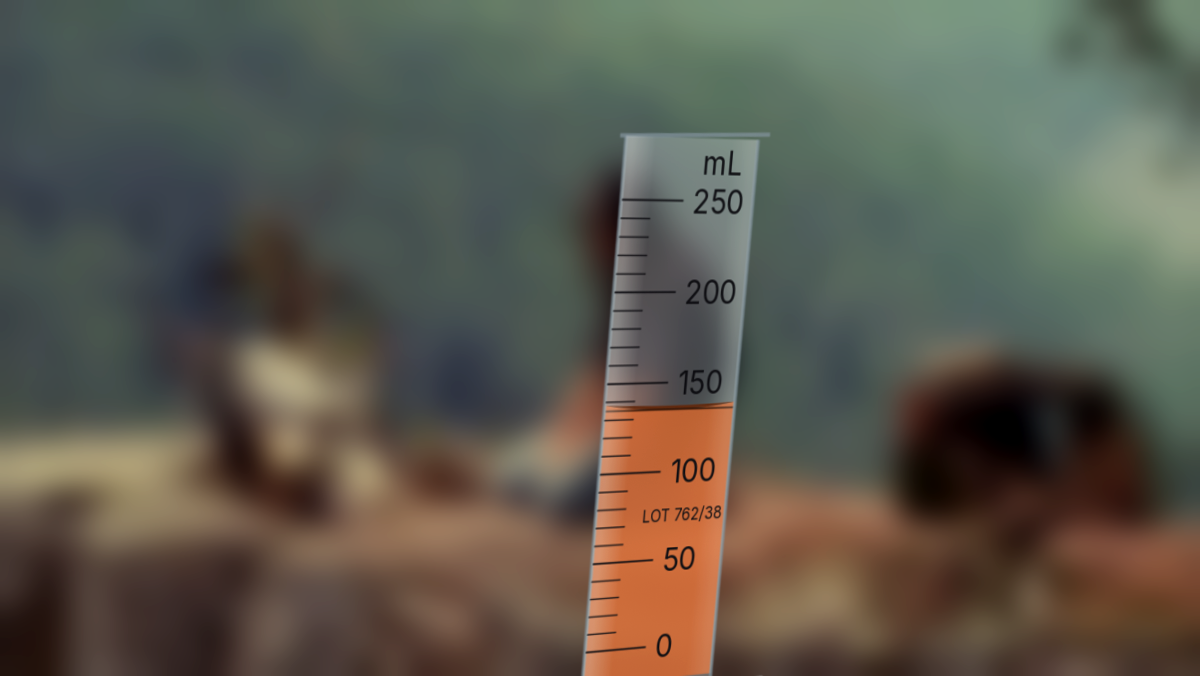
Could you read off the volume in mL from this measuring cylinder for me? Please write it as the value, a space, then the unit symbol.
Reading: 135 mL
